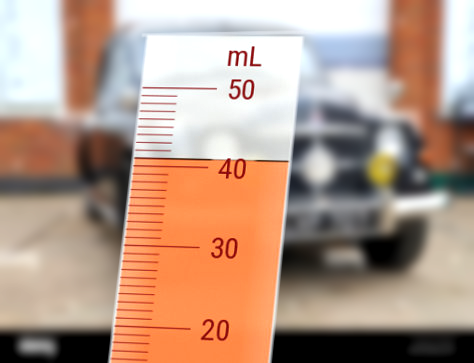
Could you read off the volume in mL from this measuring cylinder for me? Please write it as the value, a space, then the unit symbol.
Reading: 41 mL
